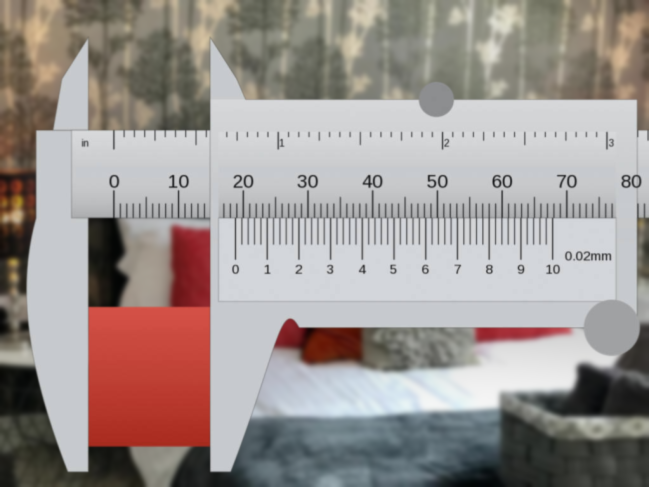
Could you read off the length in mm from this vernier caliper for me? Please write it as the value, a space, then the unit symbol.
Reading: 18.8 mm
